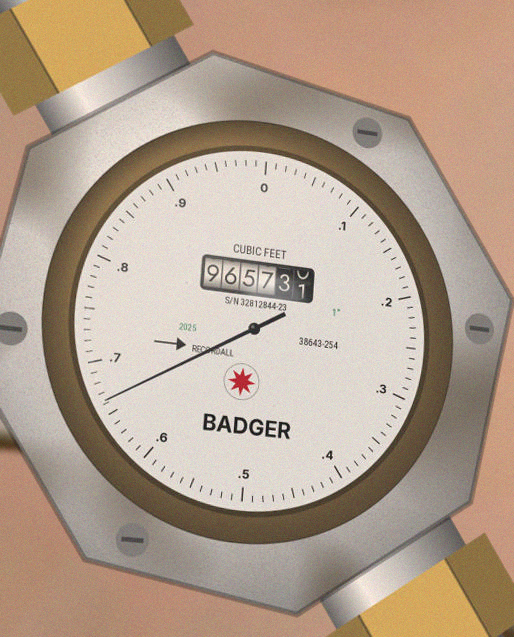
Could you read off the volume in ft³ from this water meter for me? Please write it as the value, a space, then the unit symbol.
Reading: 965730.66 ft³
